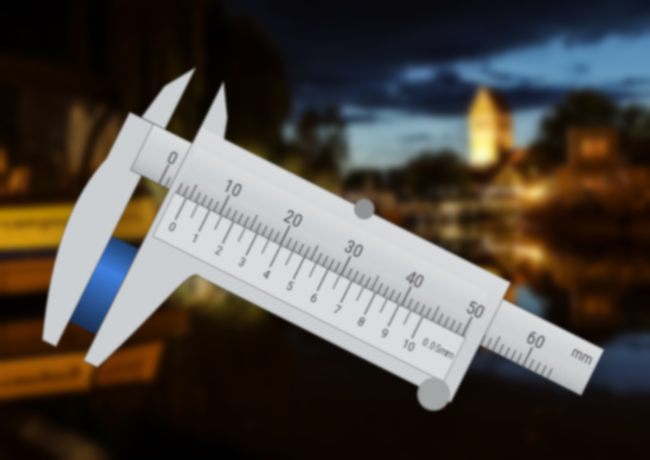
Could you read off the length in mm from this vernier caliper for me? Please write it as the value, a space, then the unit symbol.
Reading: 4.5 mm
